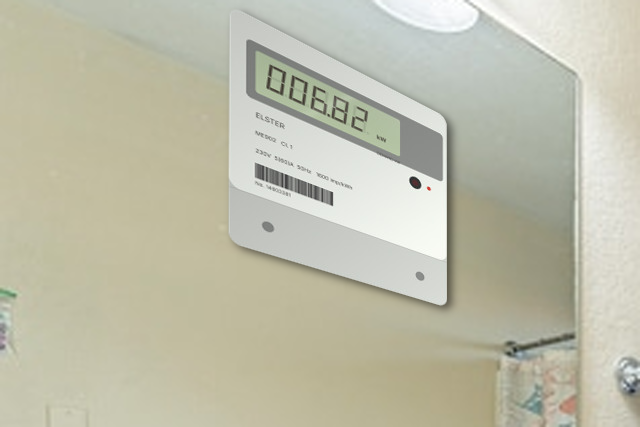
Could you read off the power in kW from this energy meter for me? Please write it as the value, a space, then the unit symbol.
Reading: 6.82 kW
